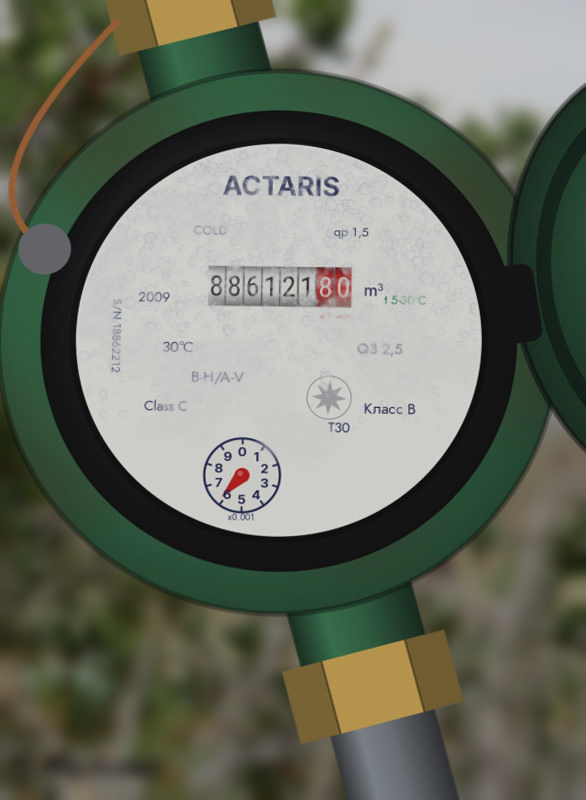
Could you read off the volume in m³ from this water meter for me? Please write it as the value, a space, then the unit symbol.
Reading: 886121.806 m³
